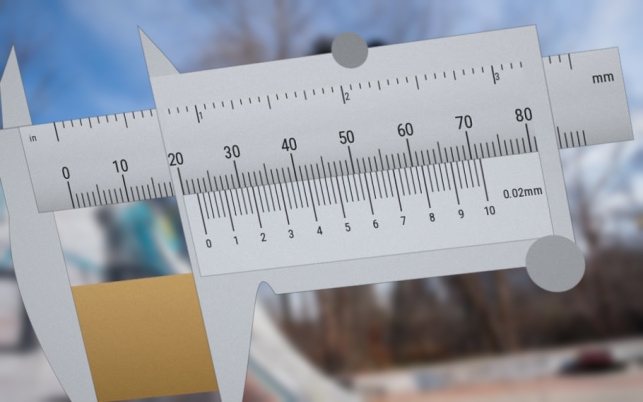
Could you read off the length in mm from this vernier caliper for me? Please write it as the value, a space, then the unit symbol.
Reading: 22.4 mm
